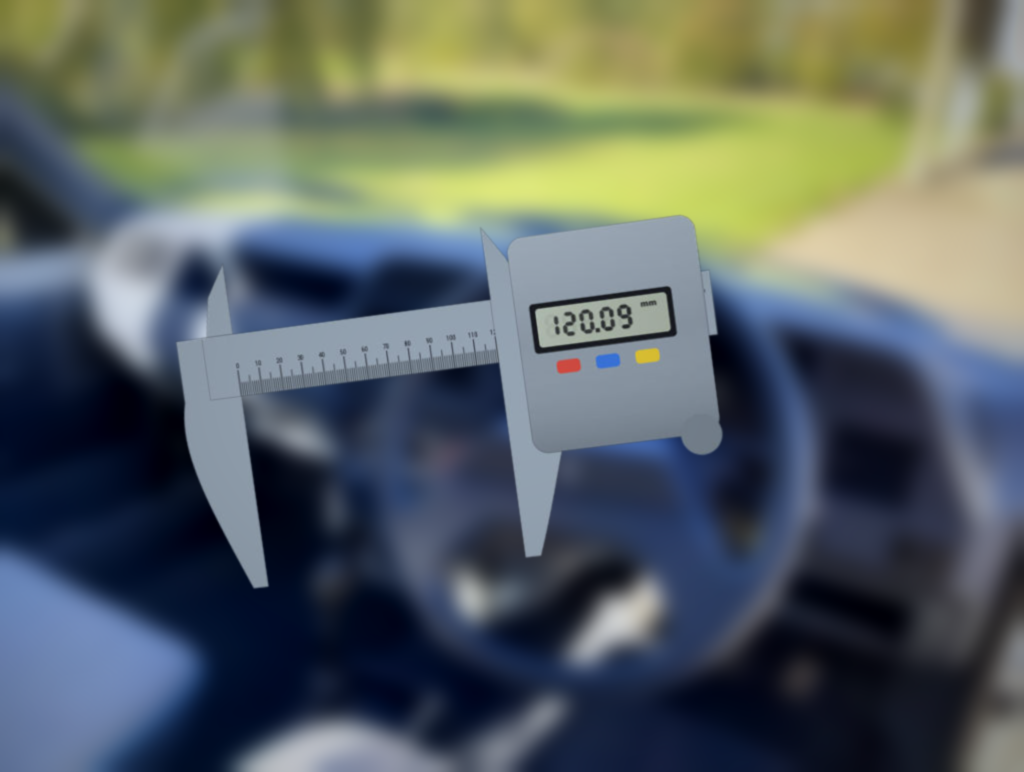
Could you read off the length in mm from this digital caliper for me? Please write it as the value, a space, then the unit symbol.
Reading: 120.09 mm
